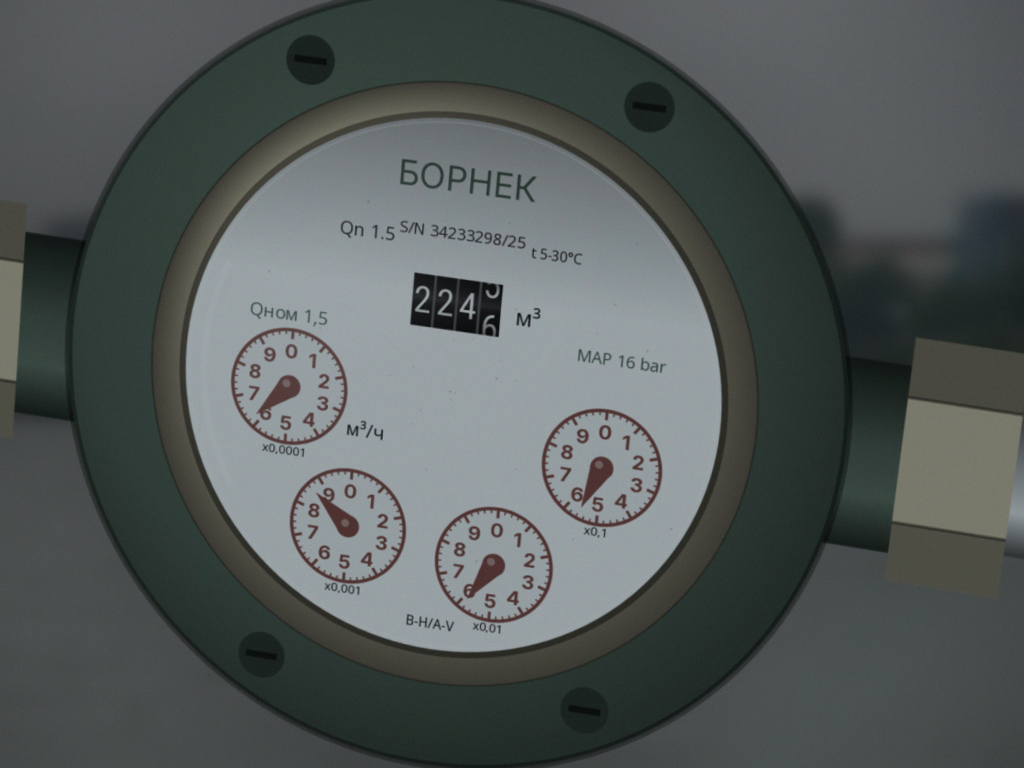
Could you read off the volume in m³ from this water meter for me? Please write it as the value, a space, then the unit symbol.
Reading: 2245.5586 m³
